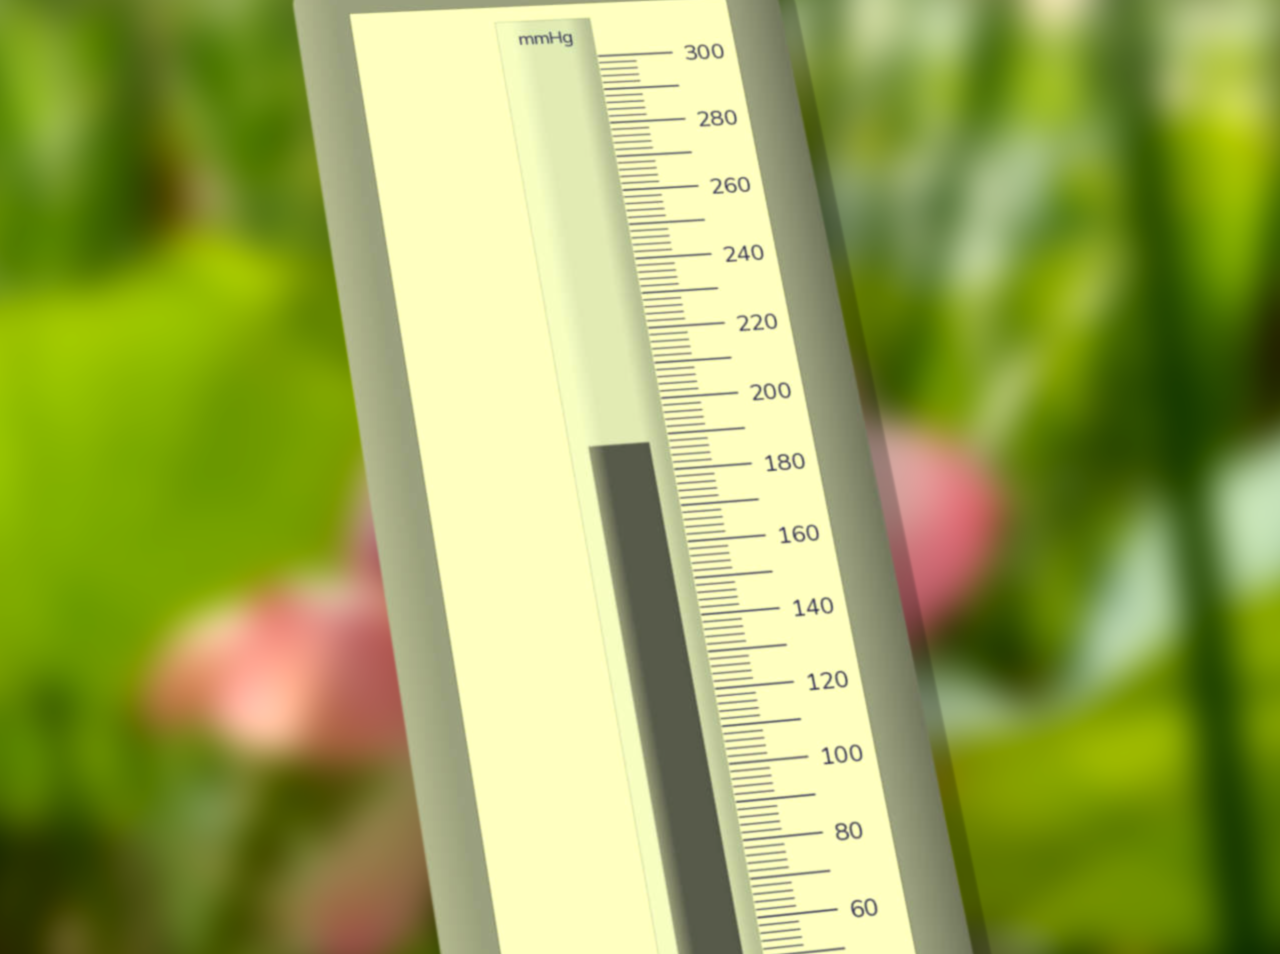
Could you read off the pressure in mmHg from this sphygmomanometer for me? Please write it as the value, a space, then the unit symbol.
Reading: 188 mmHg
